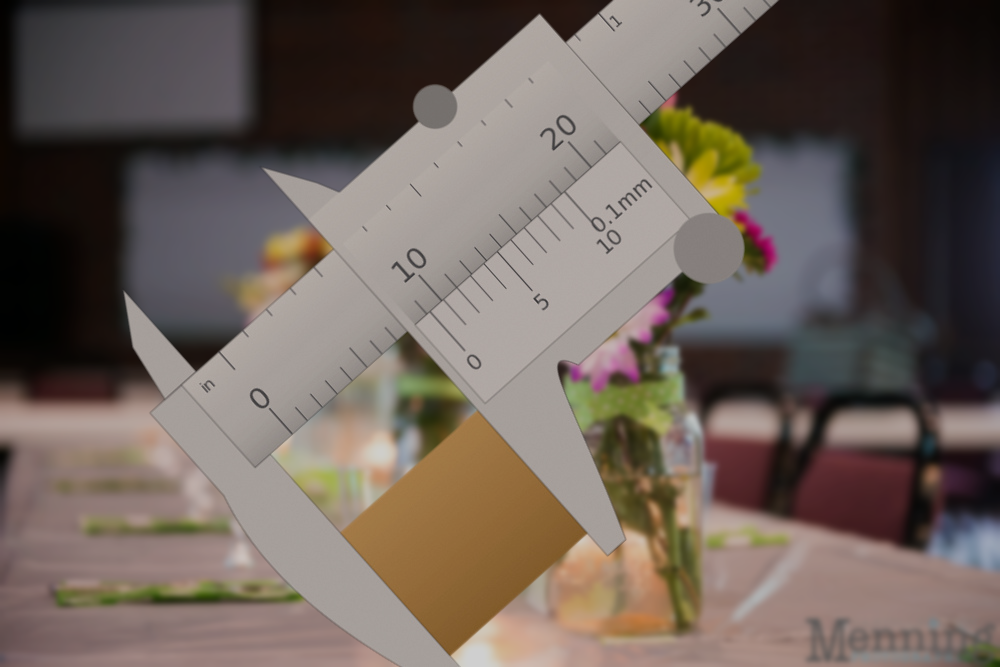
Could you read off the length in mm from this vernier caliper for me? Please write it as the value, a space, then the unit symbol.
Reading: 9.2 mm
